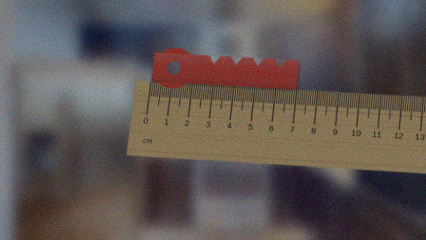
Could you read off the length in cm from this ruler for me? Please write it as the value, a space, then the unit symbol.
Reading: 7 cm
